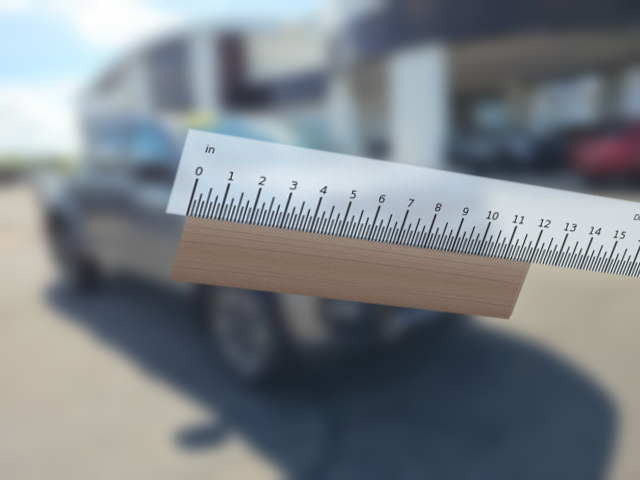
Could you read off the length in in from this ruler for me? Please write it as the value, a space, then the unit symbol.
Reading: 12 in
